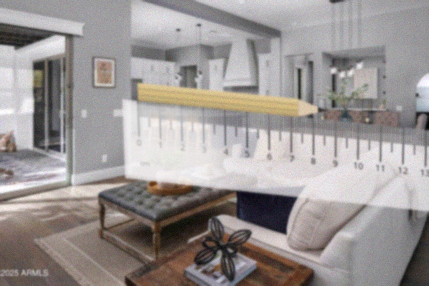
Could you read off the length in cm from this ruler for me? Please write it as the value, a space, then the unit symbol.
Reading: 8.5 cm
